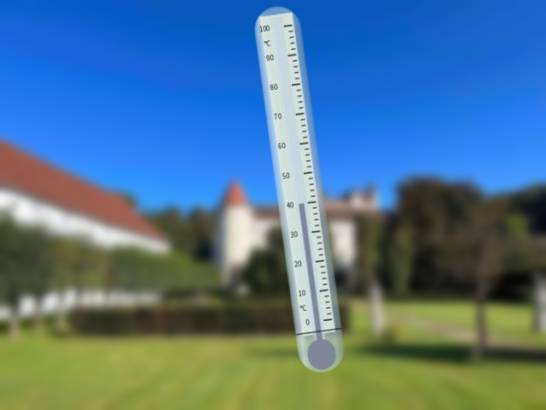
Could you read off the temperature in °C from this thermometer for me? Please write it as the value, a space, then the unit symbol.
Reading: 40 °C
